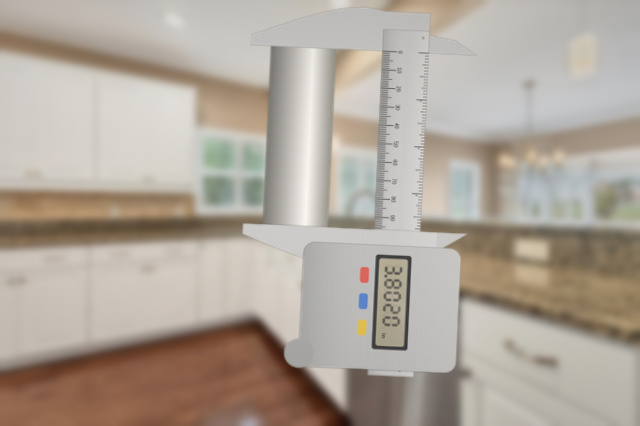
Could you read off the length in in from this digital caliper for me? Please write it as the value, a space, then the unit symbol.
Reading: 3.8020 in
